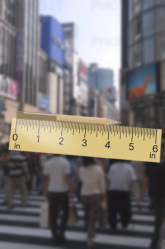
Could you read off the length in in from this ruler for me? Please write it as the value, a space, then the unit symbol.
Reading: 4.5 in
